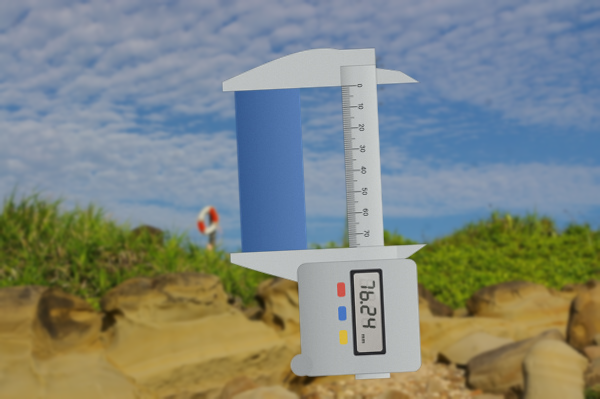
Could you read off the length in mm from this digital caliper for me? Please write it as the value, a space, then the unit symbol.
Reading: 76.24 mm
